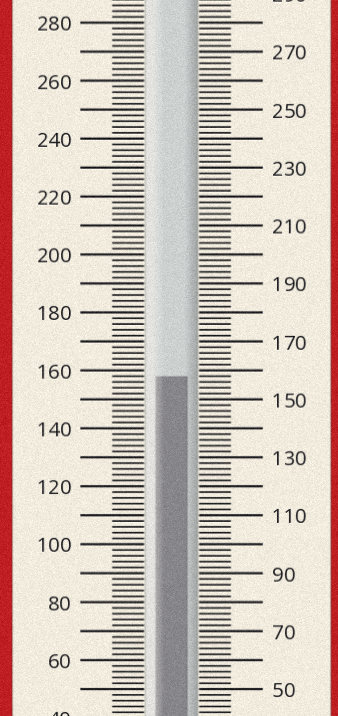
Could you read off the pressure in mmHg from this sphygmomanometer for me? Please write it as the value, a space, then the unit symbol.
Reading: 158 mmHg
